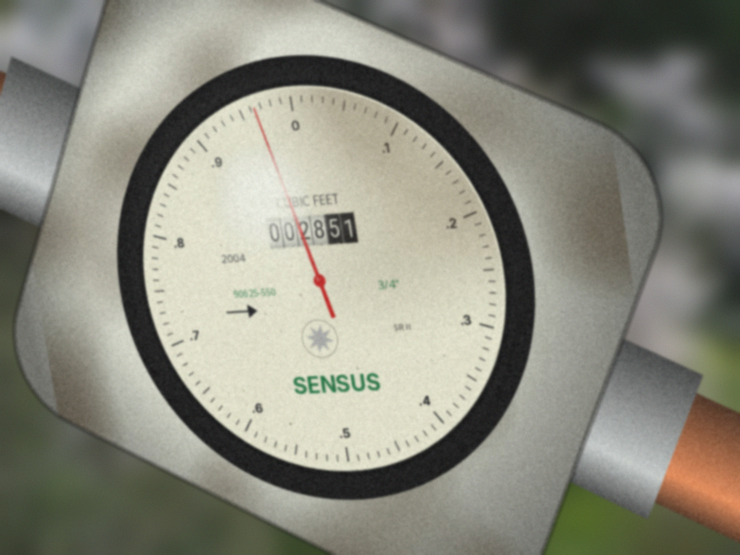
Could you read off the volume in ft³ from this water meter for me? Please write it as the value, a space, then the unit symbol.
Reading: 2850.96 ft³
